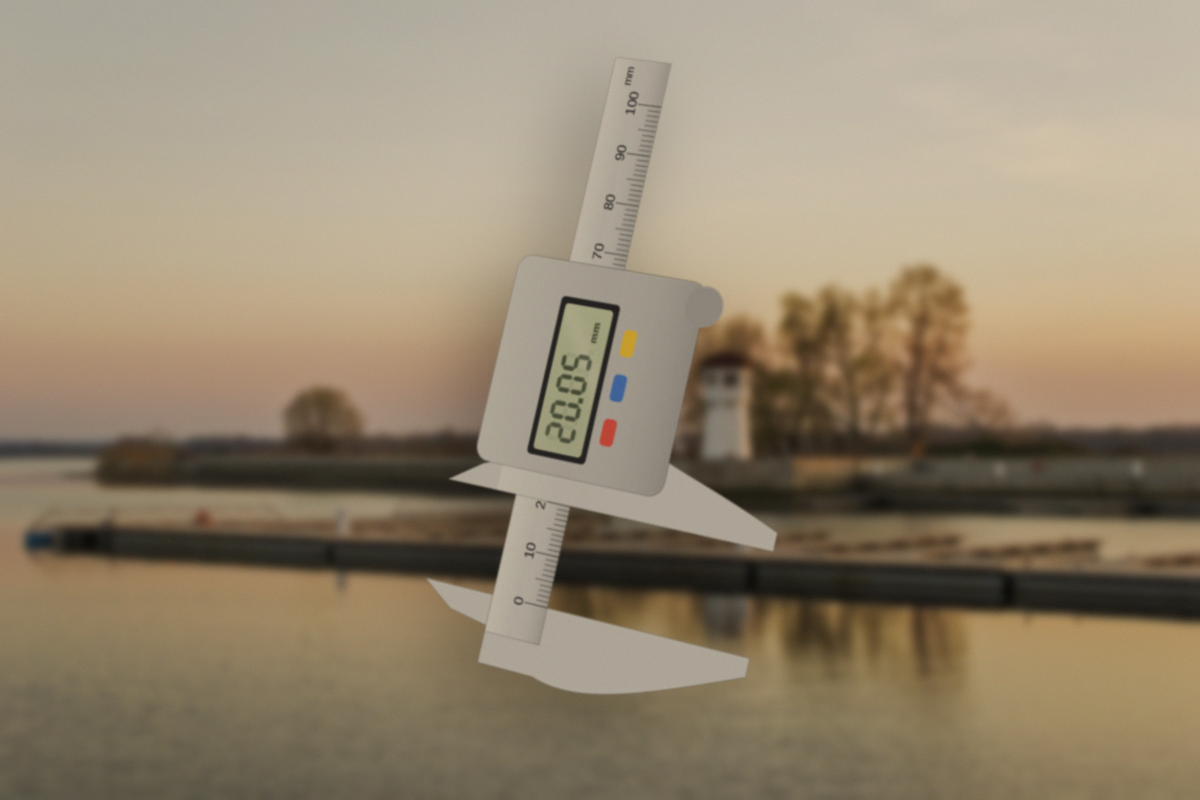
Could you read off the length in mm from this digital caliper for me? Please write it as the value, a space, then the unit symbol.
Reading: 20.05 mm
